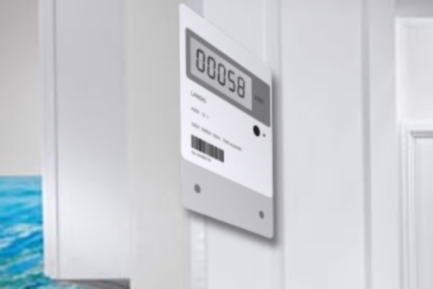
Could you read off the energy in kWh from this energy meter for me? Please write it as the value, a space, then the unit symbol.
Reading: 58 kWh
